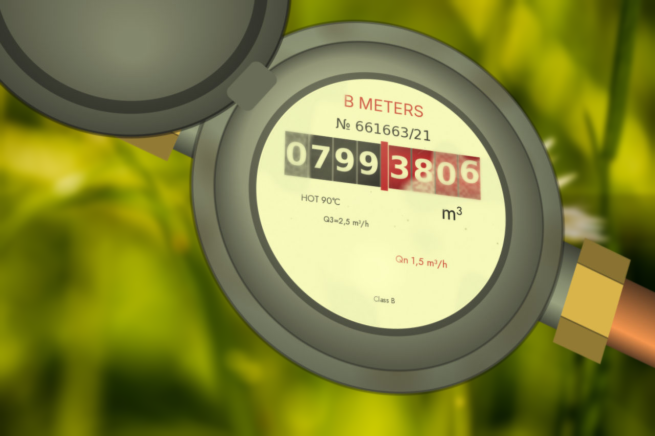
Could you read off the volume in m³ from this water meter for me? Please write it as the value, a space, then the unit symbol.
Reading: 799.3806 m³
